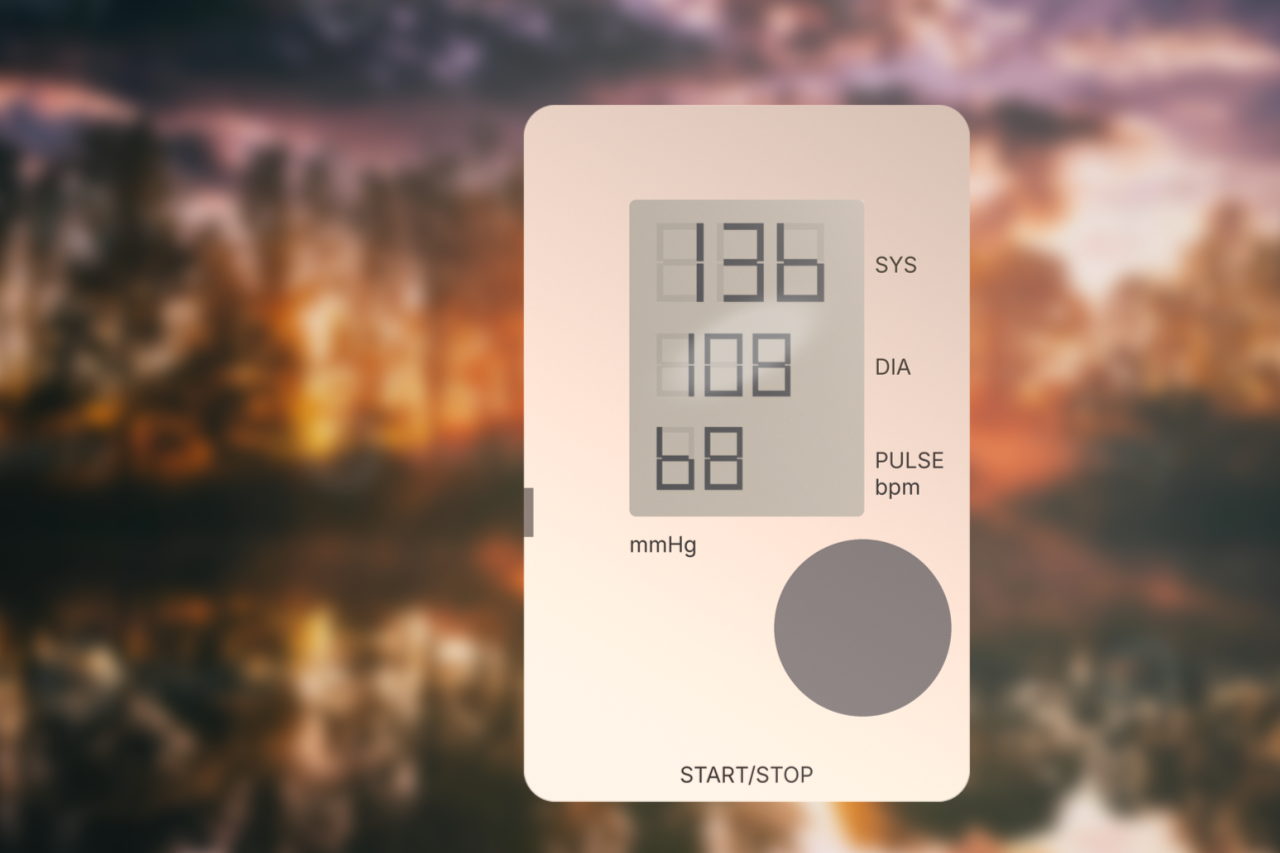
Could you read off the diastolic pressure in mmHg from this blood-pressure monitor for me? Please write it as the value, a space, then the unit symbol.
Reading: 108 mmHg
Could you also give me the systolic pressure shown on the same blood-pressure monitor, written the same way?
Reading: 136 mmHg
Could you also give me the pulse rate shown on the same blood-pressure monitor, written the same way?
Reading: 68 bpm
